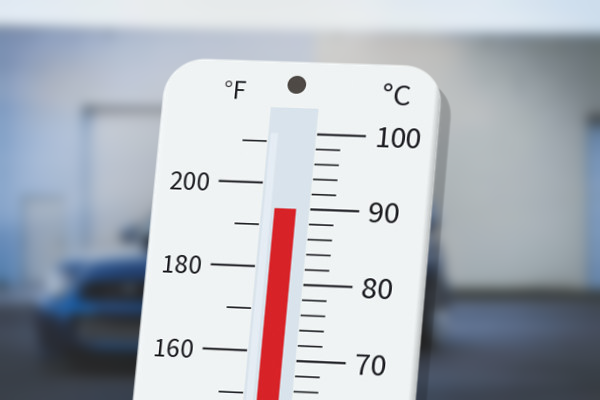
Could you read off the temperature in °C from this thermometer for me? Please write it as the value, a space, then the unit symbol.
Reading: 90 °C
